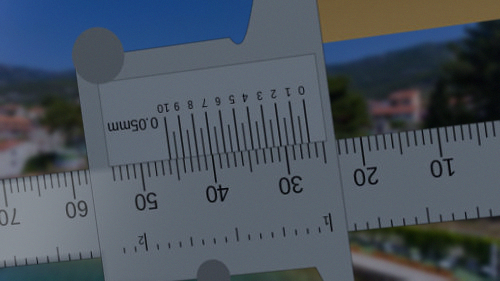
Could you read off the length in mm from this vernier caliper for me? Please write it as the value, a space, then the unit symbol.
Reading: 26.8 mm
